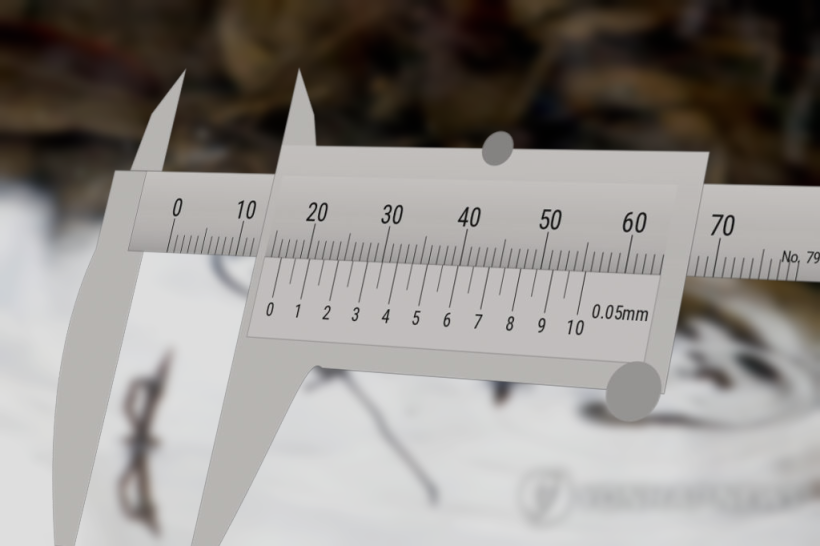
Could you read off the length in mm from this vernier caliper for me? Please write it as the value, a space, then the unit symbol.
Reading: 16.4 mm
